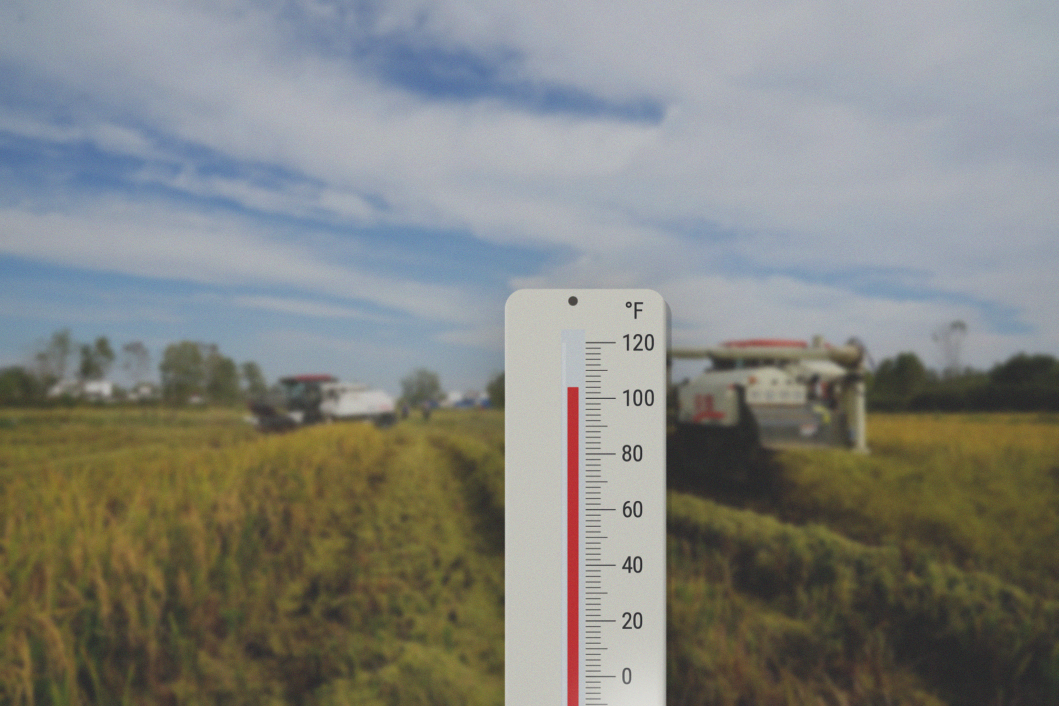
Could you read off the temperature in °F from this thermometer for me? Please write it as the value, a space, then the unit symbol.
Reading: 104 °F
